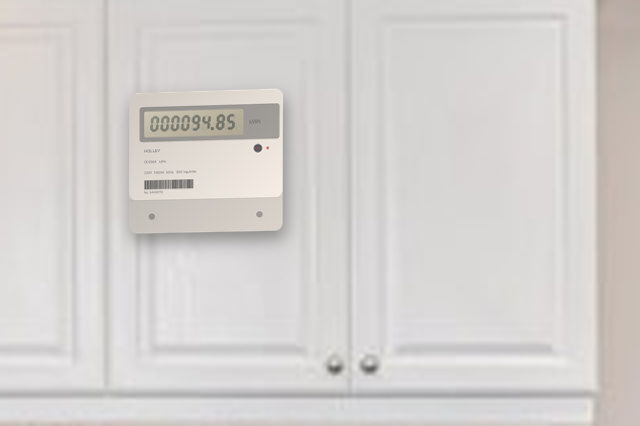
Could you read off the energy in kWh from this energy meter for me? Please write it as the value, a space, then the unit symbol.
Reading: 94.85 kWh
